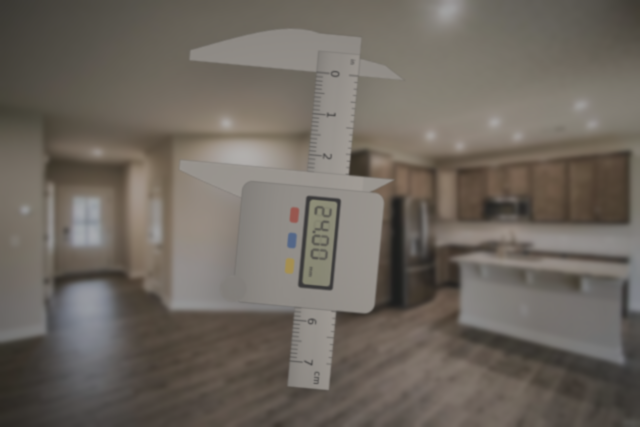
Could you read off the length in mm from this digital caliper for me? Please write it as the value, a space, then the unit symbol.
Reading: 24.00 mm
